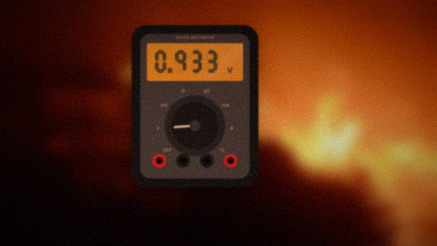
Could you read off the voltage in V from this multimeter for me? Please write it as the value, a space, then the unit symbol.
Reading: 0.933 V
